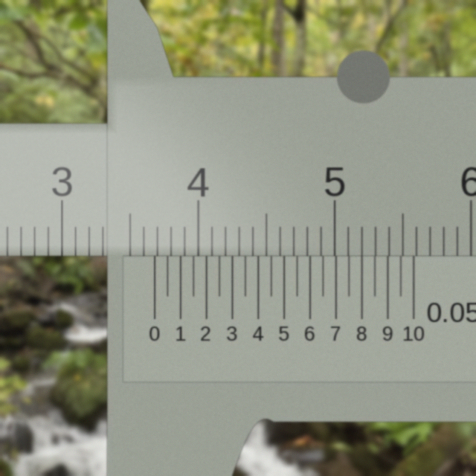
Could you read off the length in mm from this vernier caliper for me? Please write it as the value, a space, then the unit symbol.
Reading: 36.8 mm
